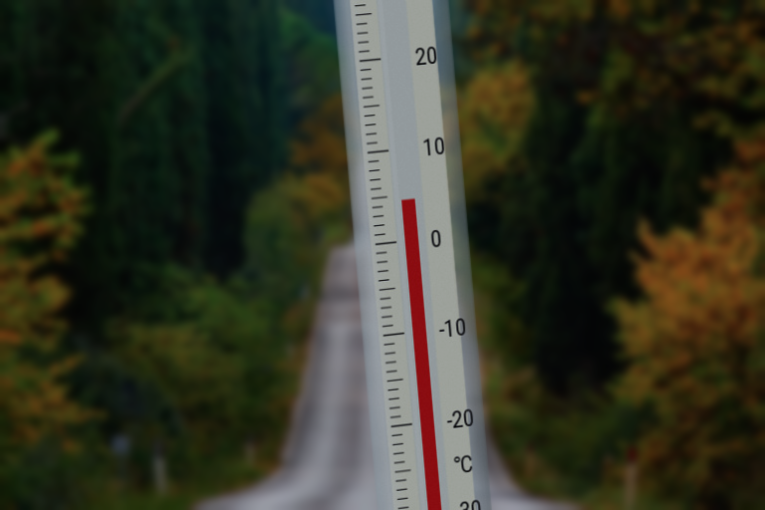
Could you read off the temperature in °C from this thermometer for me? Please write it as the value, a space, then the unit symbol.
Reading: 4.5 °C
